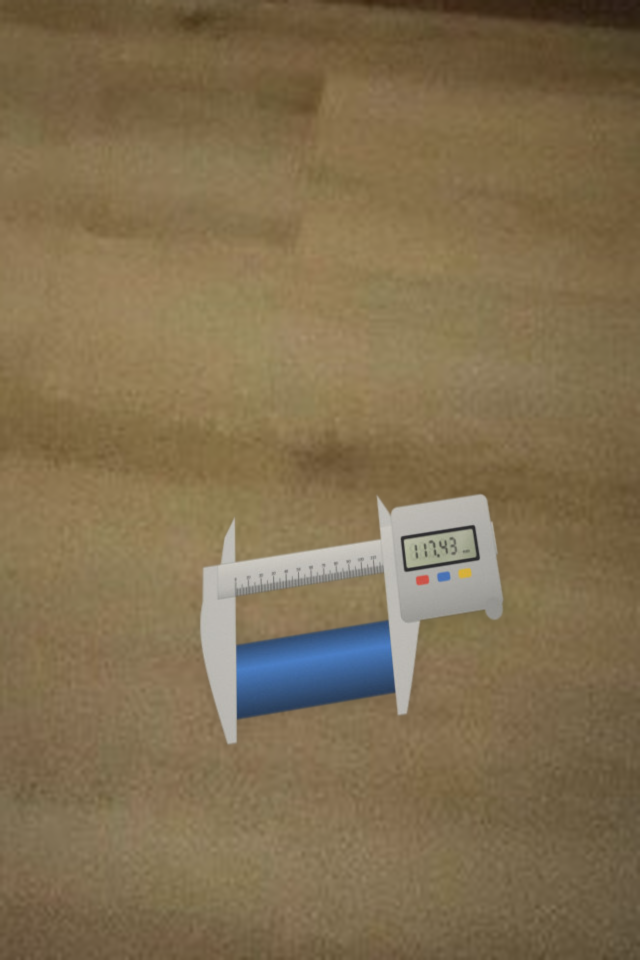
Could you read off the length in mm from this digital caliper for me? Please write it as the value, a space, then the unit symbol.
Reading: 117.43 mm
